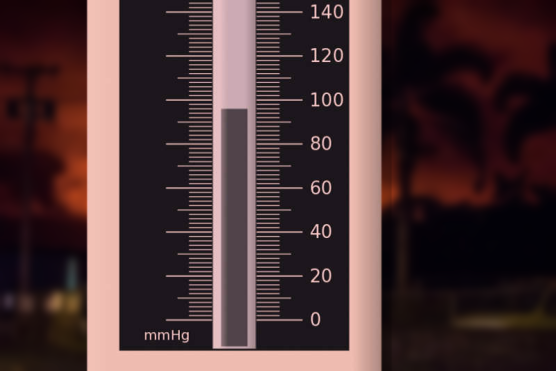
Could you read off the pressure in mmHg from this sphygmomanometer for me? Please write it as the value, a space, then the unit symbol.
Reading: 96 mmHg
